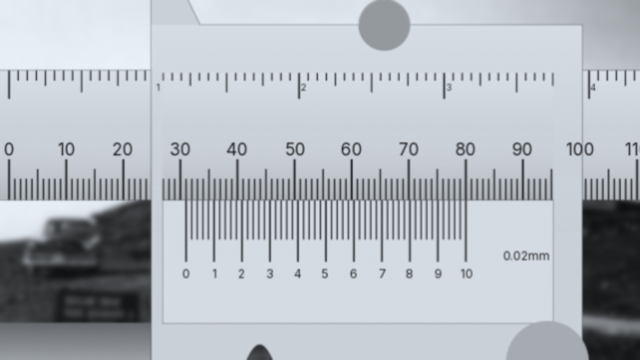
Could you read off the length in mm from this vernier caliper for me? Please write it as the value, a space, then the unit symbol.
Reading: 31.0 mm
